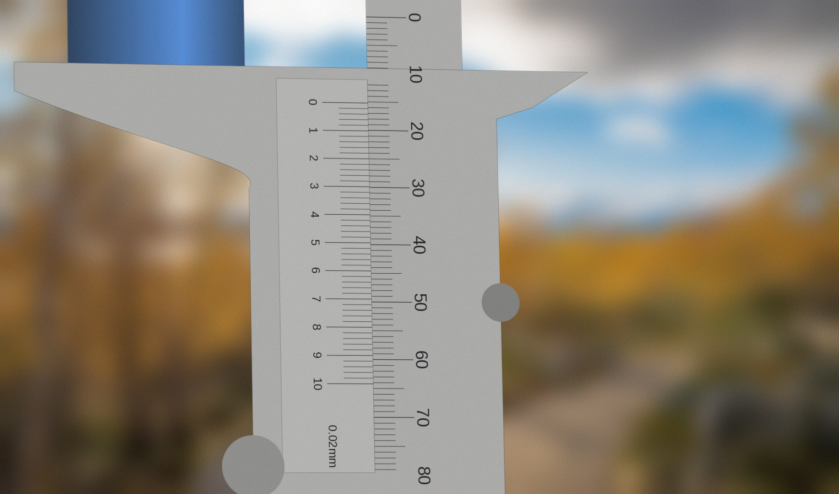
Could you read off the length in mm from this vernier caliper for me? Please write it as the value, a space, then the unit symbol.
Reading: 15.2 mm
